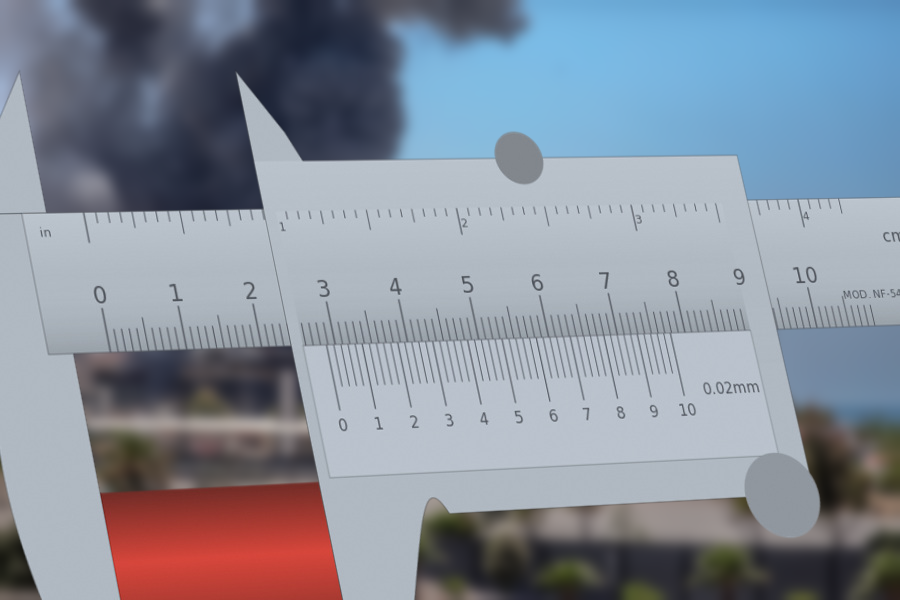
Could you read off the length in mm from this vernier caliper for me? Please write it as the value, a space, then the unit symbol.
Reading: 28.8 mm
